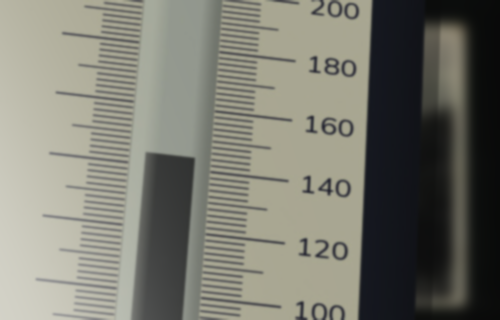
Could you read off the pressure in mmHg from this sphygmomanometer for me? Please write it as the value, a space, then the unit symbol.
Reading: 144 mmHg
